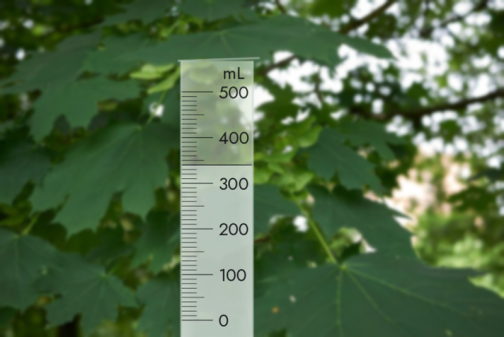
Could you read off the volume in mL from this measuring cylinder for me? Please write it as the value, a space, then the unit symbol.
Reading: 340 mL
